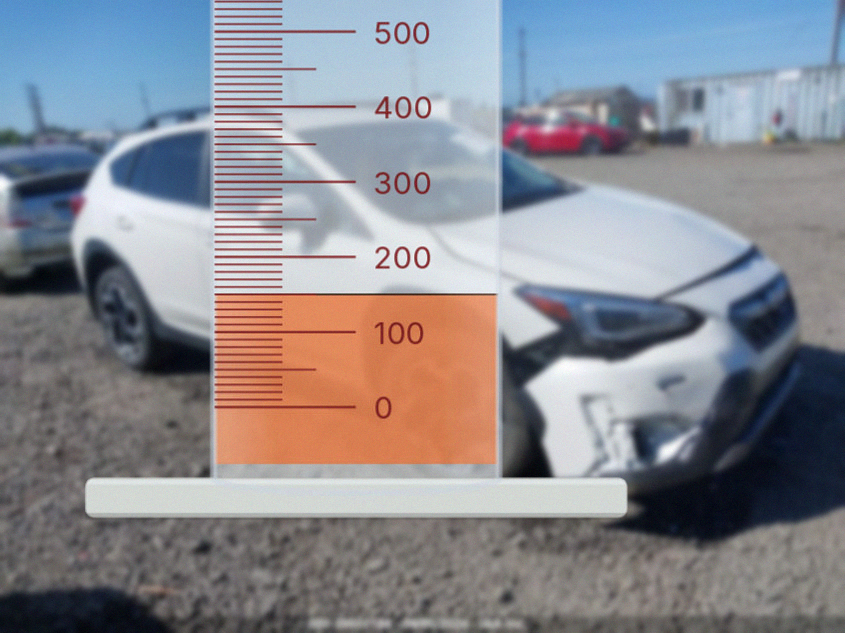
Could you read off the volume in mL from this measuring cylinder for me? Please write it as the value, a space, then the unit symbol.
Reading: 150 mL
